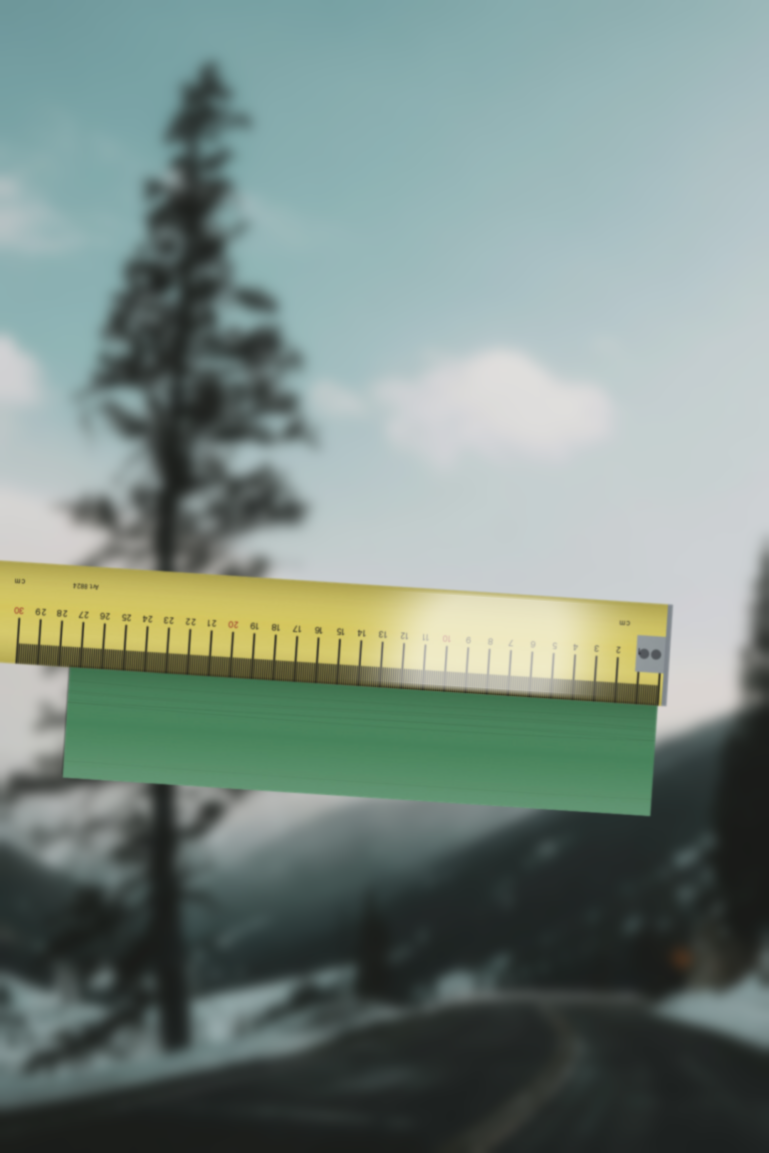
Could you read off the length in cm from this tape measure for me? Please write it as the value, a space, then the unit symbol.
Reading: 27.5 cm
